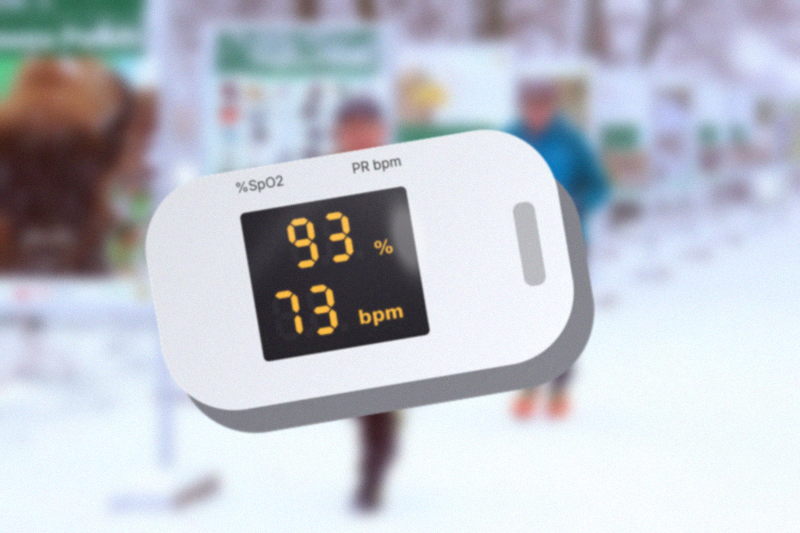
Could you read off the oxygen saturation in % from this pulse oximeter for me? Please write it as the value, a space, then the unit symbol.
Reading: 93 %
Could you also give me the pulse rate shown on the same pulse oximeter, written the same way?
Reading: 73 bpm
